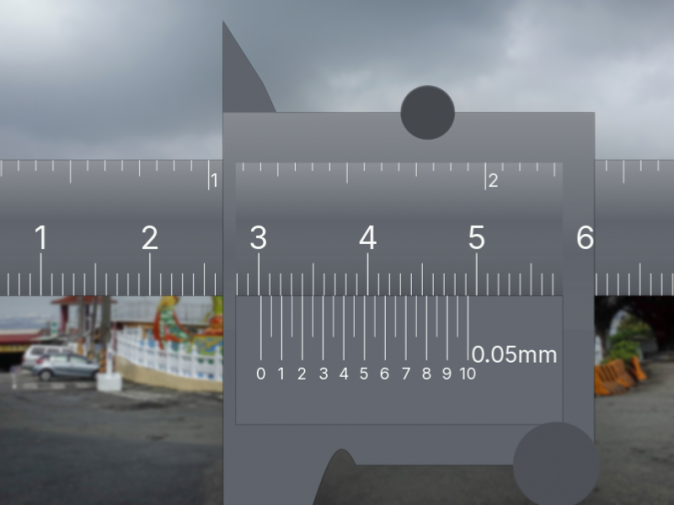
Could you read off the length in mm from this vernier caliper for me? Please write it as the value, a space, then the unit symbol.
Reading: 30.2 mm
